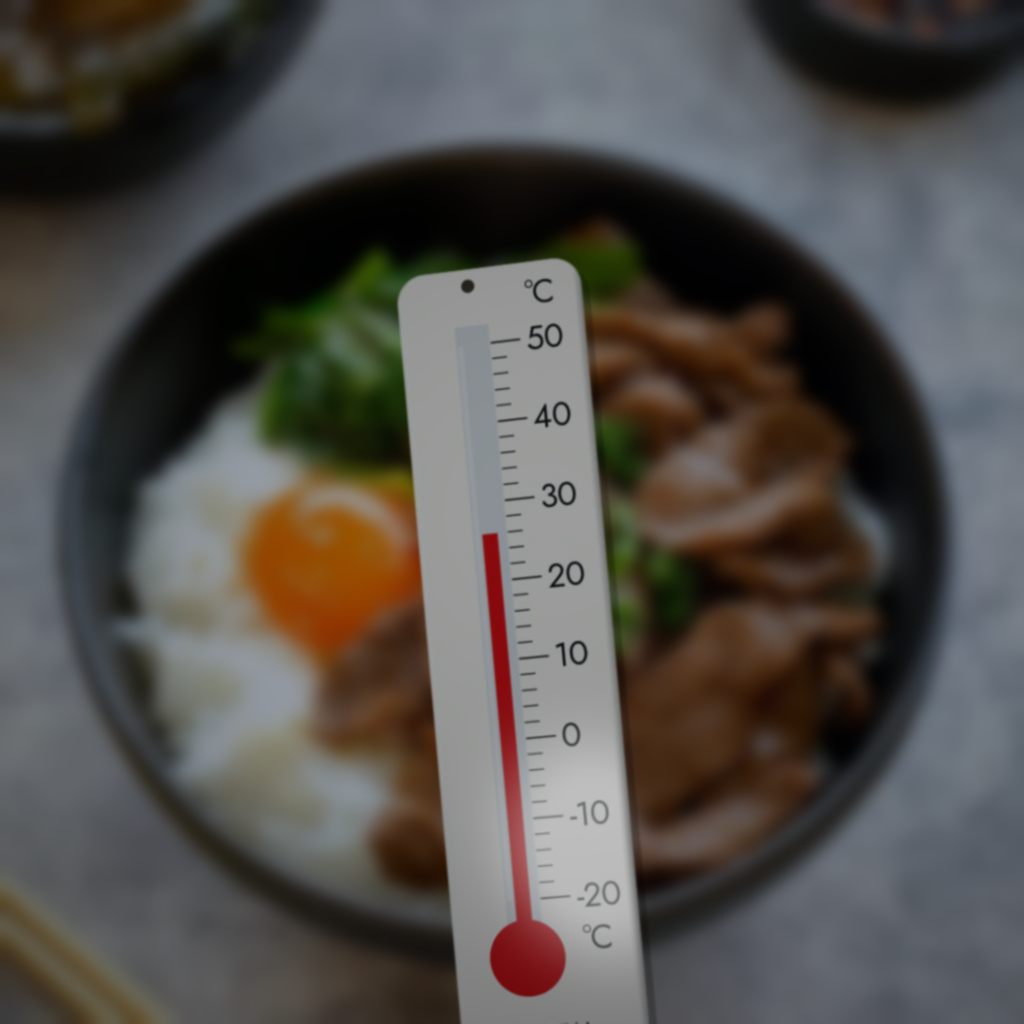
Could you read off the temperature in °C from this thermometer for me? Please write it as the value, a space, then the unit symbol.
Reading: 26 °C
